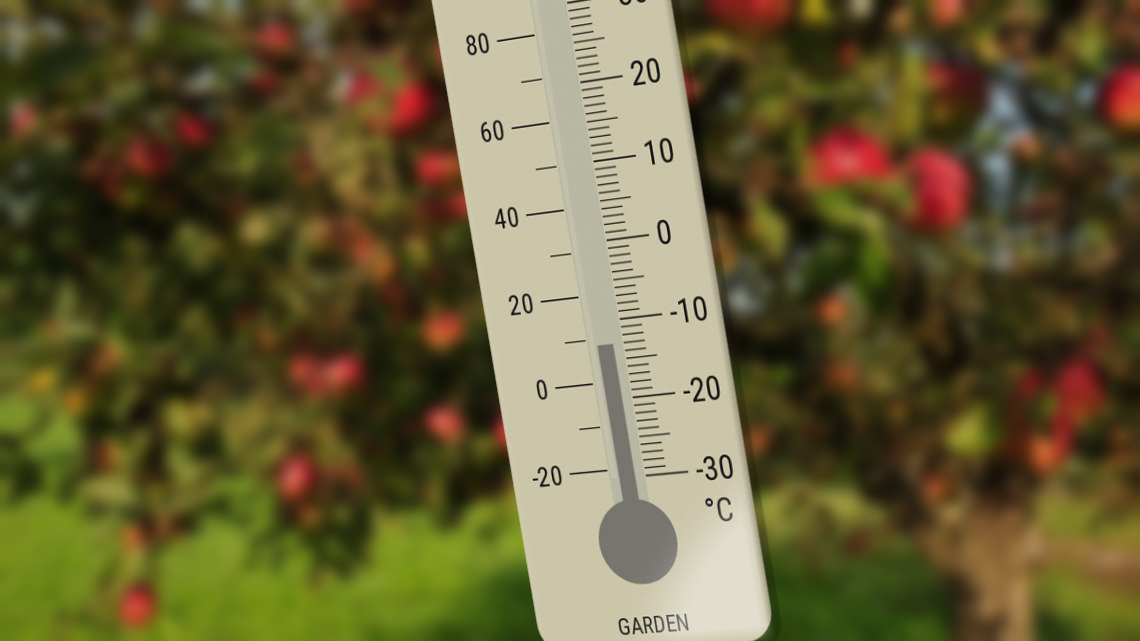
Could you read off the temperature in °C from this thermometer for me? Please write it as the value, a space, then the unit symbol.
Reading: -13 °C
